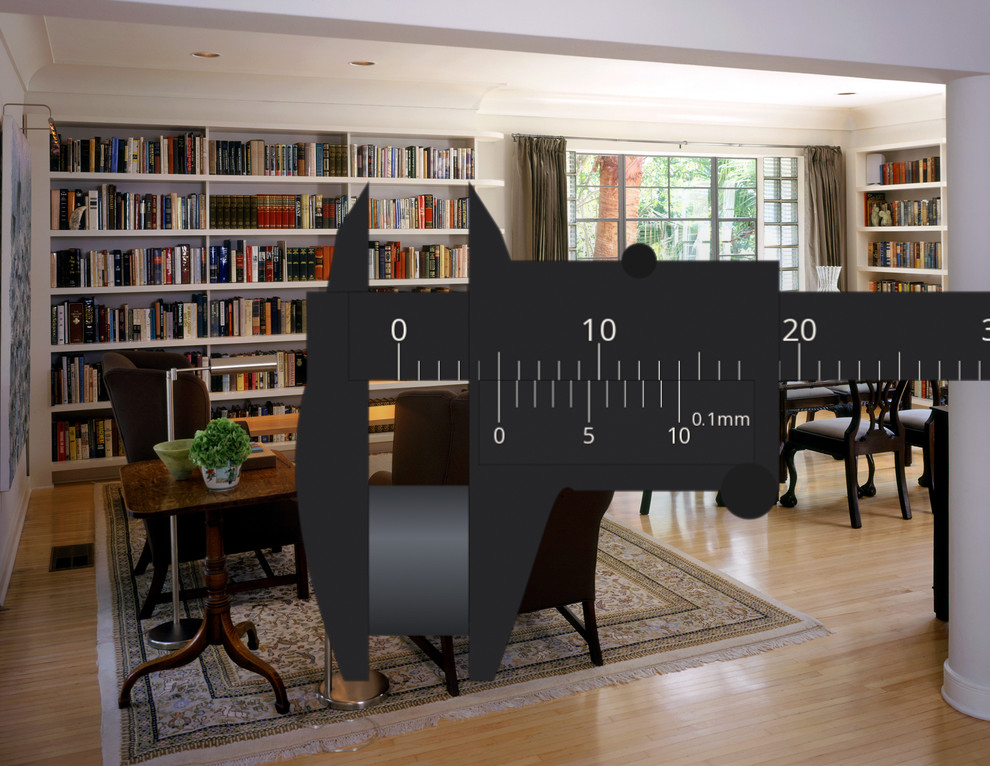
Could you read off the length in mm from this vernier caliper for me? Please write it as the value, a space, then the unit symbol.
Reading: 5.0 mm
